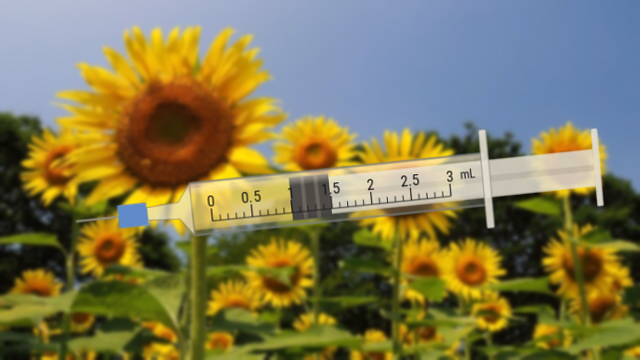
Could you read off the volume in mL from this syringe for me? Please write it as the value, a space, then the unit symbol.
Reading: 1 mL
